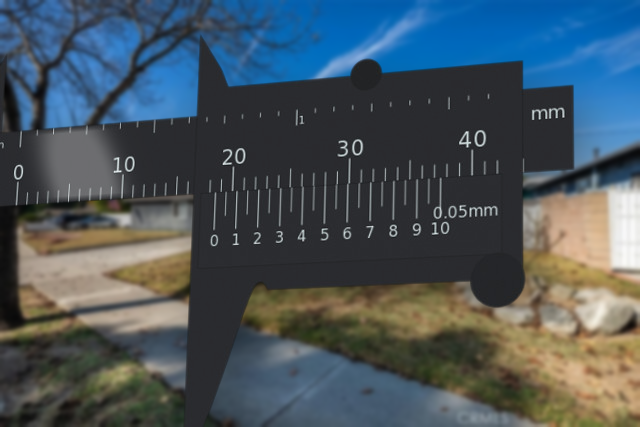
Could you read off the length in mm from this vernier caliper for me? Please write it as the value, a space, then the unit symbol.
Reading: 18.5 mm
